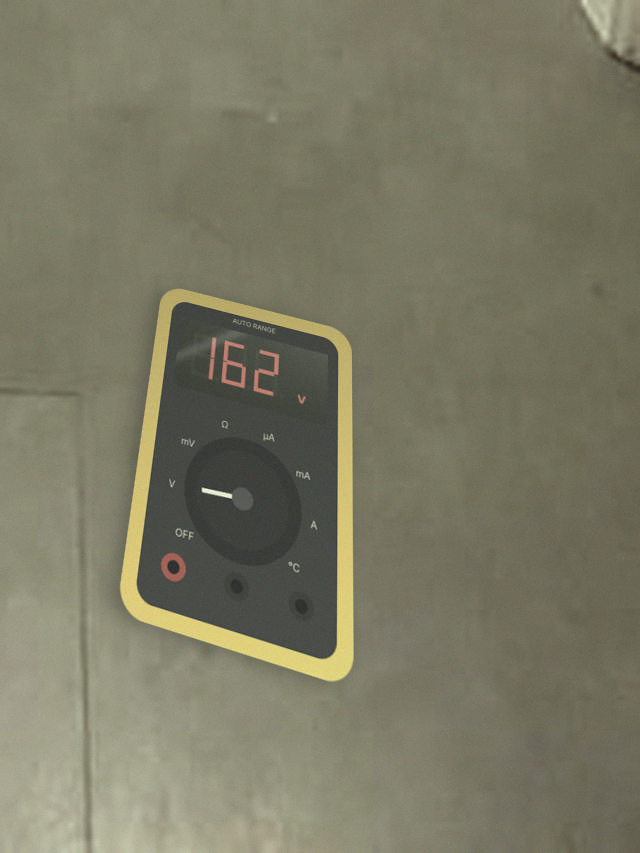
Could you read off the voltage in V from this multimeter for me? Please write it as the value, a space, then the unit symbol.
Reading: 162 V
